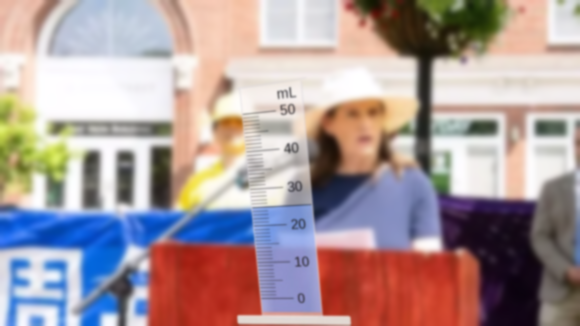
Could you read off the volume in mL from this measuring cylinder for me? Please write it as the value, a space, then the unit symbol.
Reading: 25 mL
